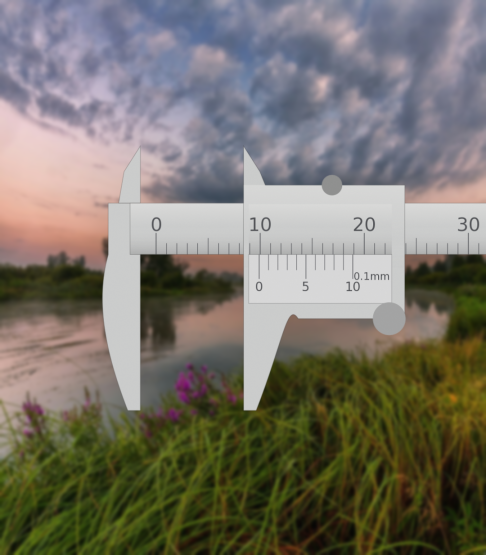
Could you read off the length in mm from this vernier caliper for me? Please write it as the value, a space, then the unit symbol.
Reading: 9.9 mm
